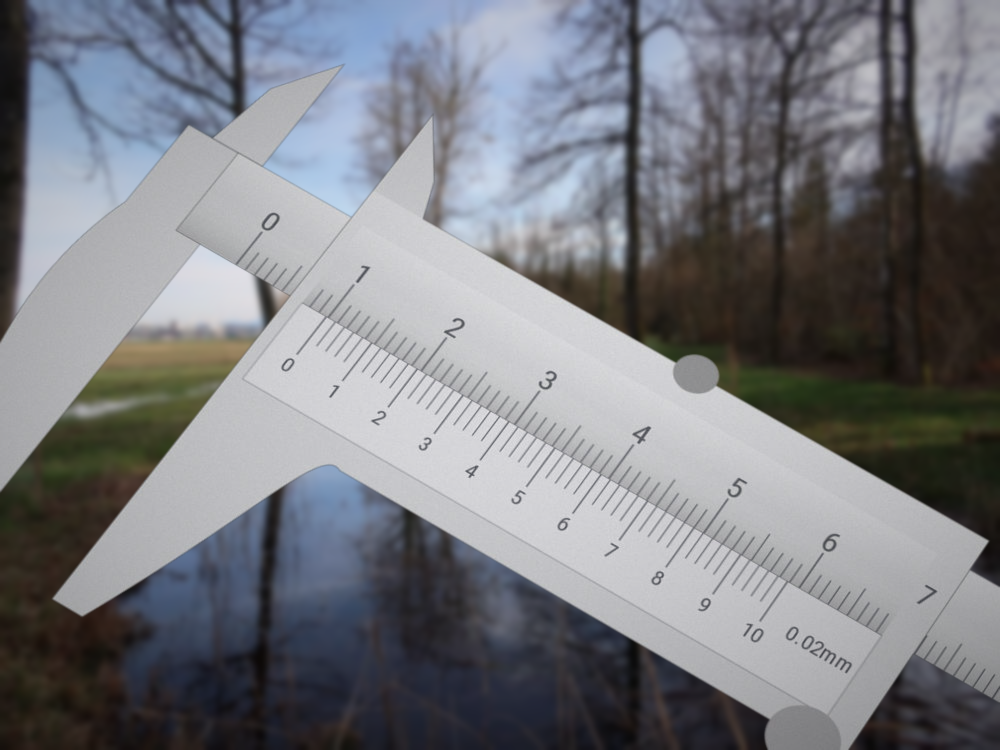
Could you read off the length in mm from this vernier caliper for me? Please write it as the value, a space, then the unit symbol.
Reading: 9.8 mm
